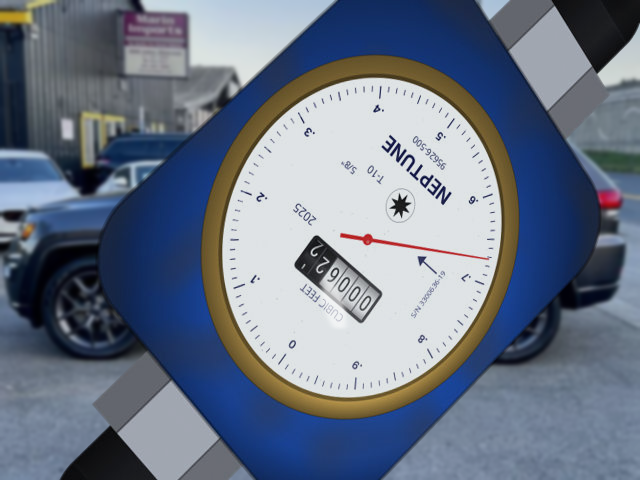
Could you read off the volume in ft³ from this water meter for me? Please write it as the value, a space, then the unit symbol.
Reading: 621.67 ft³
